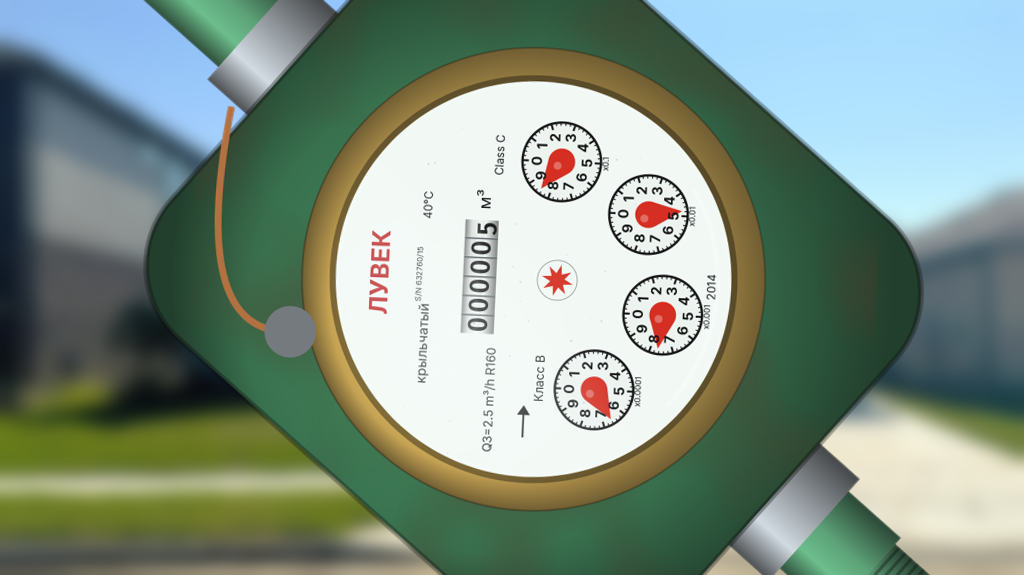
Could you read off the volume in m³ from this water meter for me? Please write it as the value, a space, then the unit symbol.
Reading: 4.8476 m³
